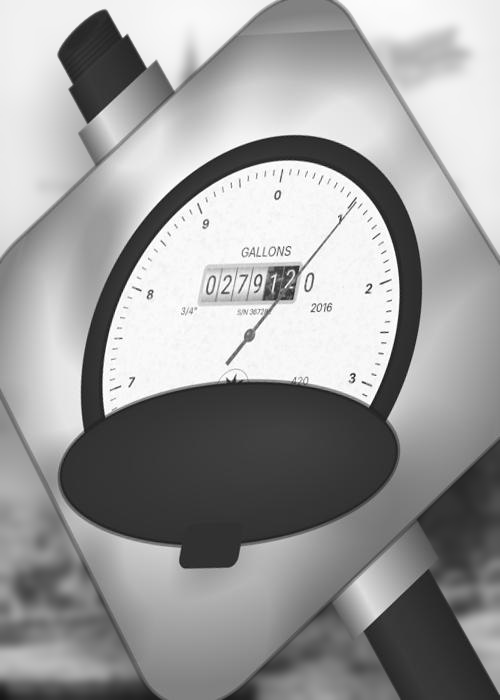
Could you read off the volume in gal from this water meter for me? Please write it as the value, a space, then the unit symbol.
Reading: 279121.0 gal
